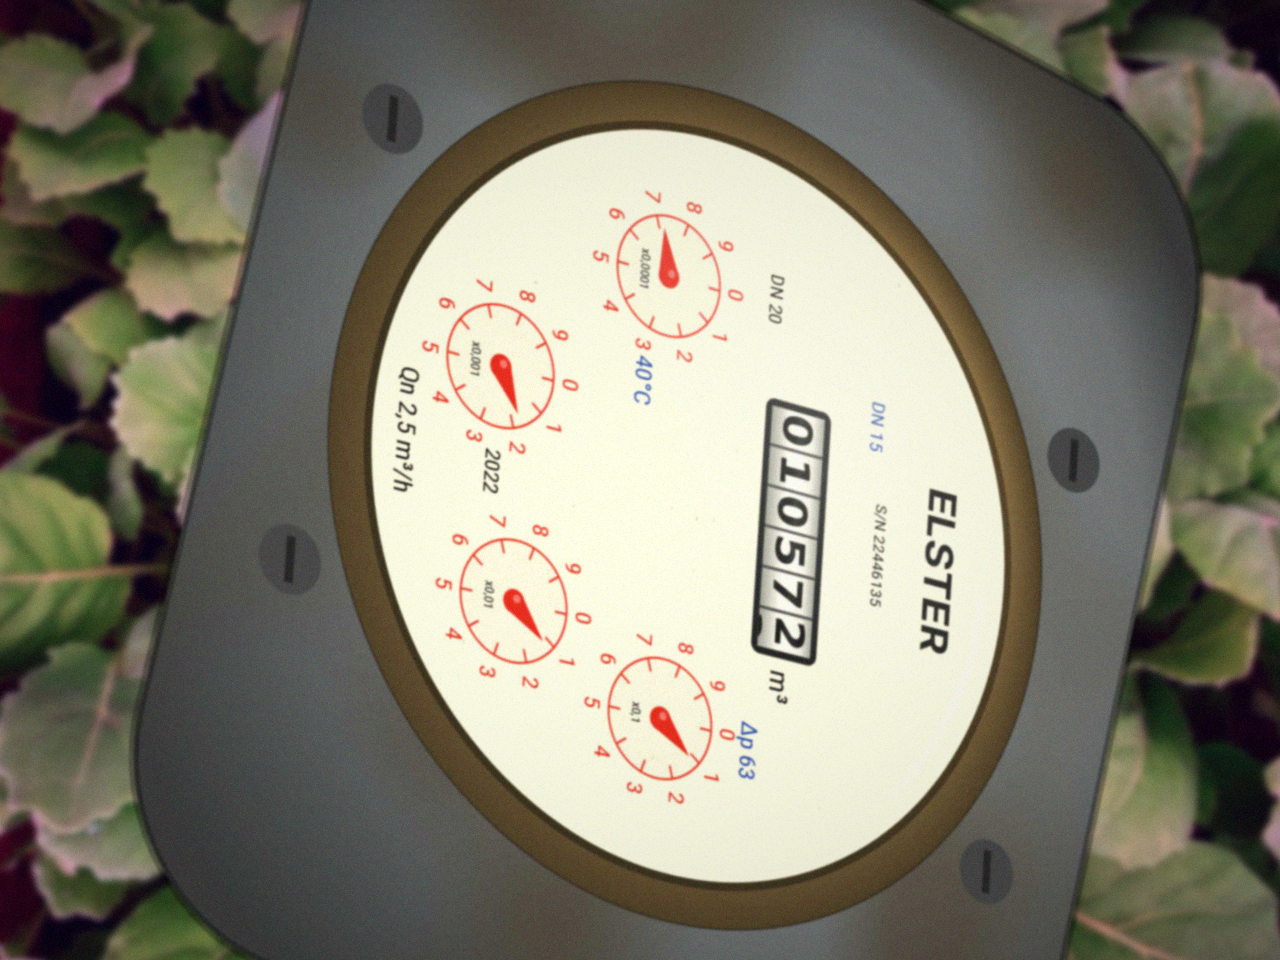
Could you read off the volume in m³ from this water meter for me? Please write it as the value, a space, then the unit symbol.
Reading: 10572.1117 m³
